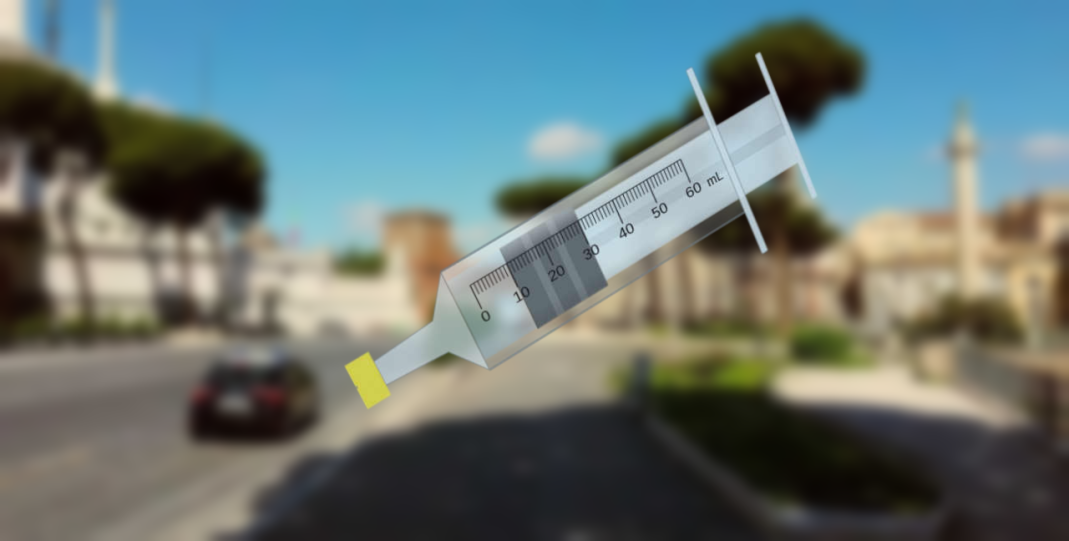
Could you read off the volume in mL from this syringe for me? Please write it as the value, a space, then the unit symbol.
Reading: 10 mL
